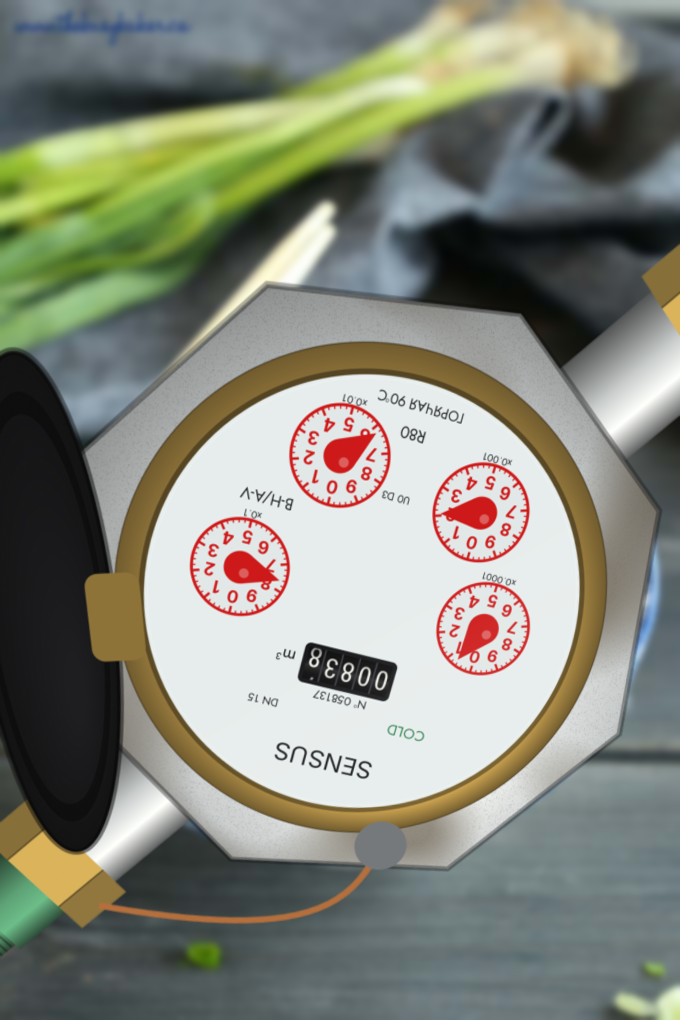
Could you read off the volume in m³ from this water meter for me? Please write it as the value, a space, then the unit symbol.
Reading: 837.7620 m³
